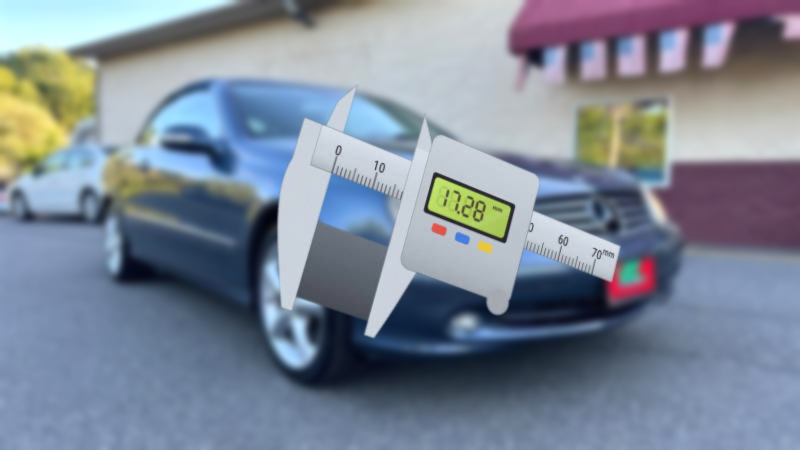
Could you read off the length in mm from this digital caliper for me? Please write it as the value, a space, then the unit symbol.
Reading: 17.28 mm
